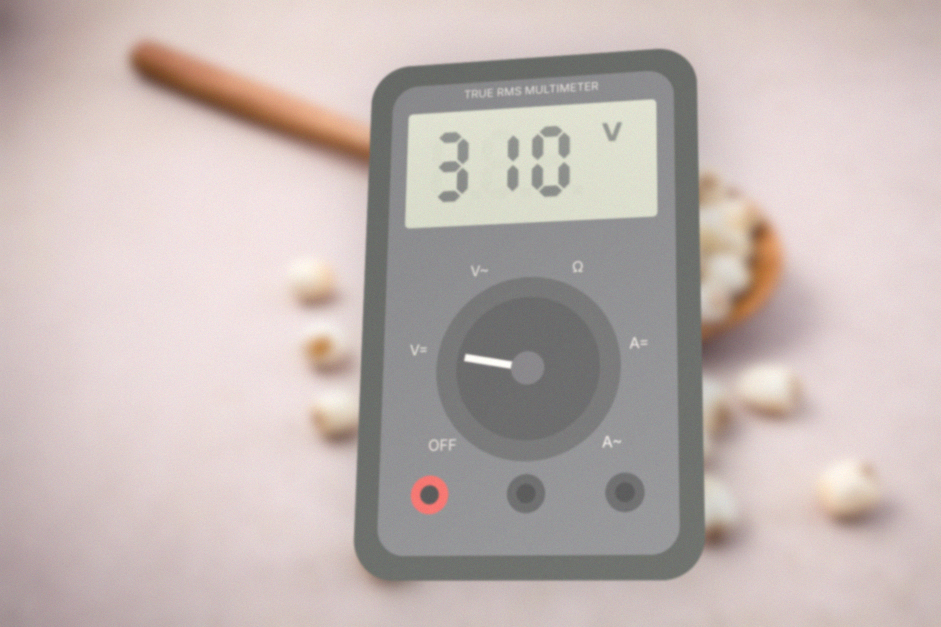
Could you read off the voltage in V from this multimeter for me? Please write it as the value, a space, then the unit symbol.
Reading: 310 V
